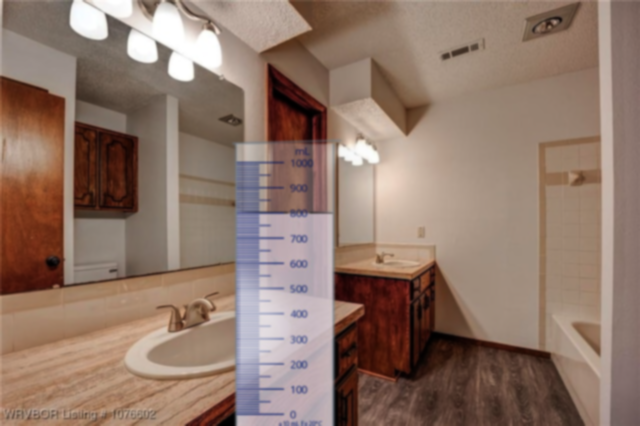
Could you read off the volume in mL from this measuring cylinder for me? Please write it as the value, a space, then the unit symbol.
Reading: 800 mL
